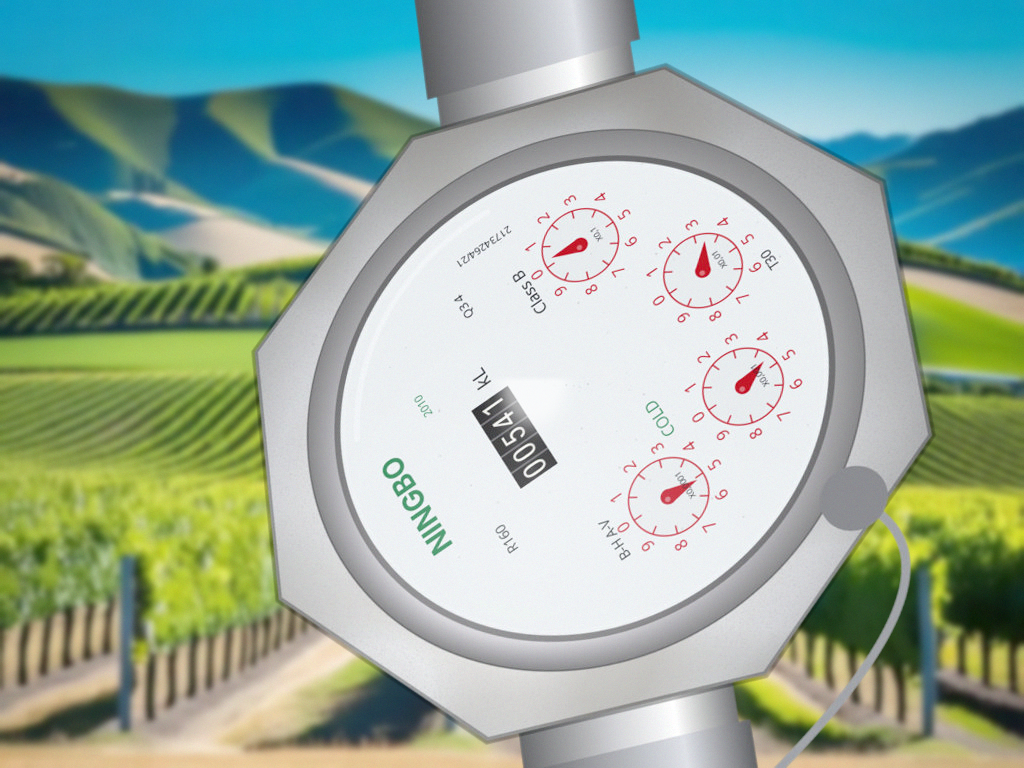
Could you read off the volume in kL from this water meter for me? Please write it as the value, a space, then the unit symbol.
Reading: 541.0345 kL
